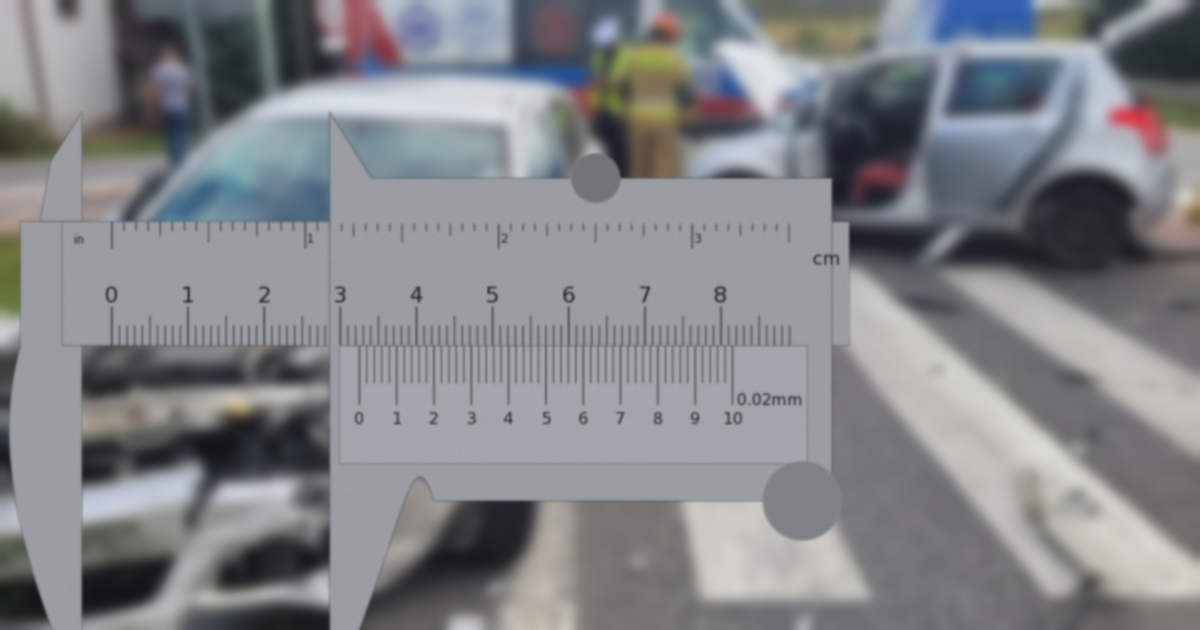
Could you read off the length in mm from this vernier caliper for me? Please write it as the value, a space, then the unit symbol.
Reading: 32.5 mm
